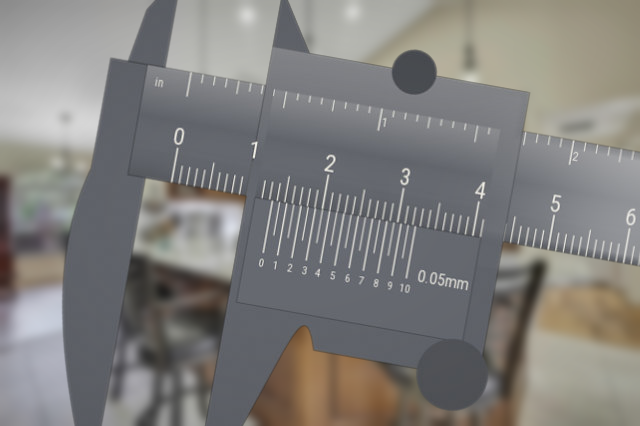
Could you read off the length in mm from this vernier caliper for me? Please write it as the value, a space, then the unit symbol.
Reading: 13.4 mm
